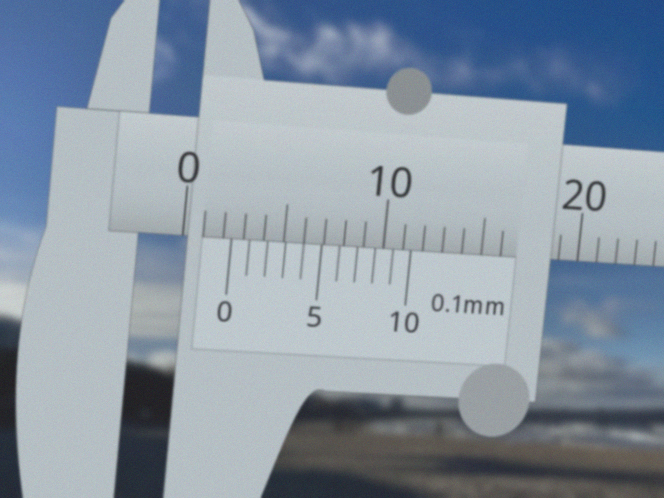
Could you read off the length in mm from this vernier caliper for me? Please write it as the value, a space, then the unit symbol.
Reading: 2.4 mm
